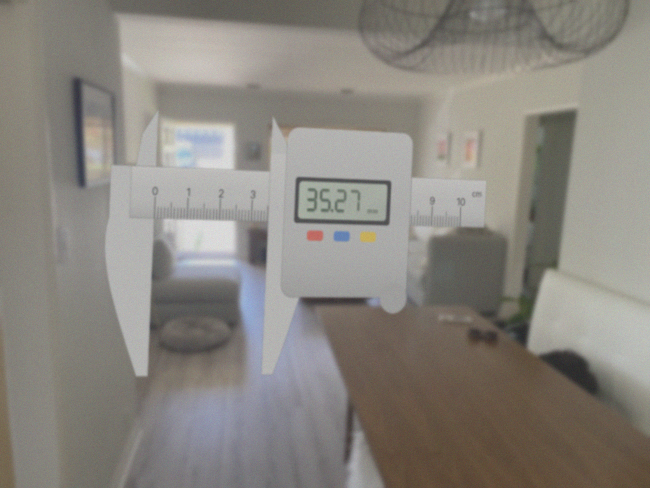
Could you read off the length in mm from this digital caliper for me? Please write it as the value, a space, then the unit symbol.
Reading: 35.27 mm
